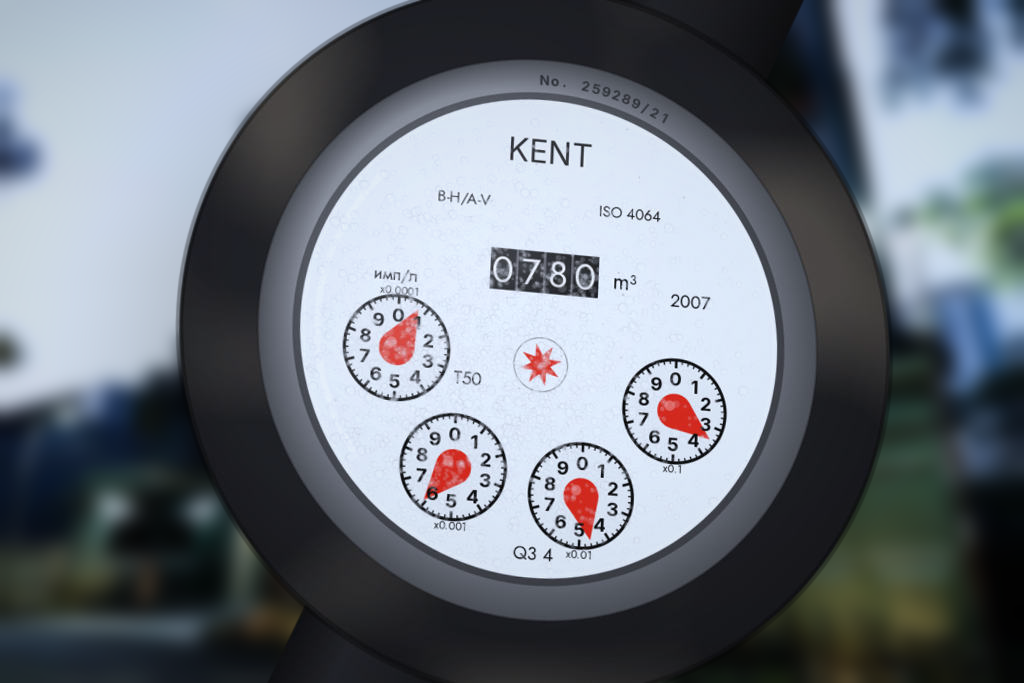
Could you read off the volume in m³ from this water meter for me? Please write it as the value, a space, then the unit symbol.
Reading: 780.3460 m³
